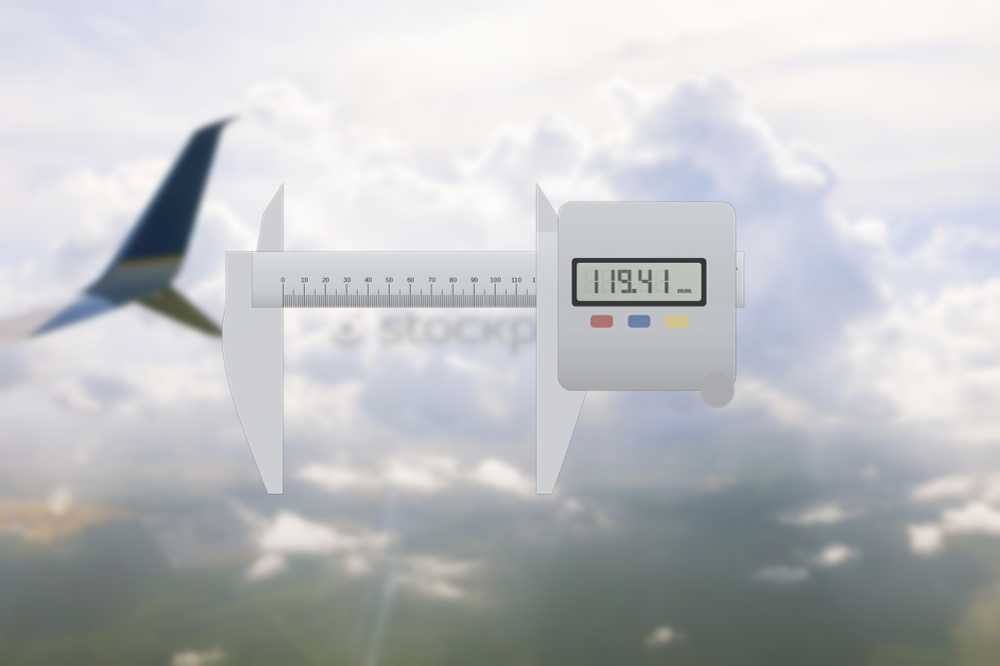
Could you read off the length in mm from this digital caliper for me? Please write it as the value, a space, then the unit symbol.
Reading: 119.41 mm
